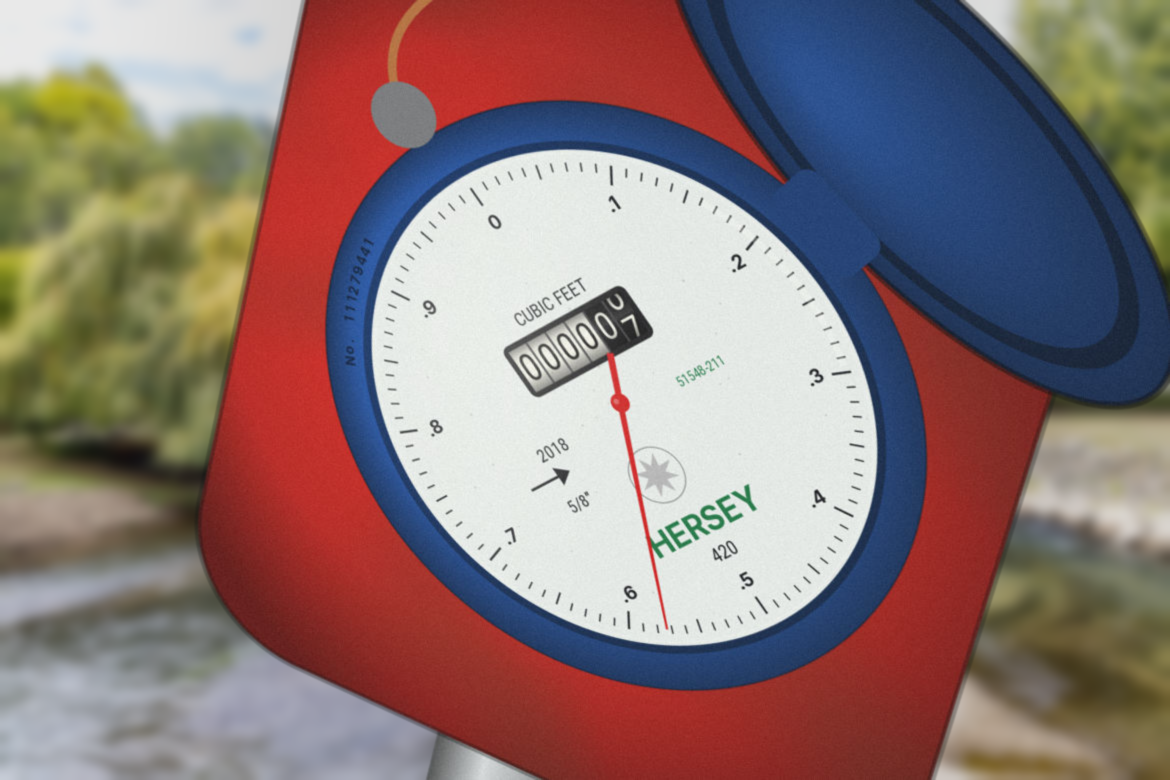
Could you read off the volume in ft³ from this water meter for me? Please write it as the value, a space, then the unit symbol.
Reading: 6.57 ft³
